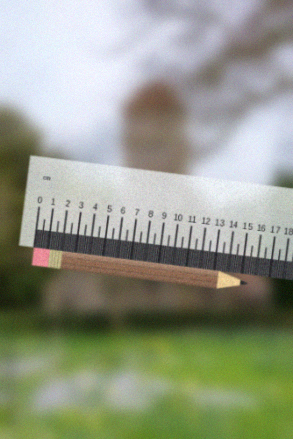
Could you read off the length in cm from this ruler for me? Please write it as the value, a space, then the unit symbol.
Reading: 15.5 cm
